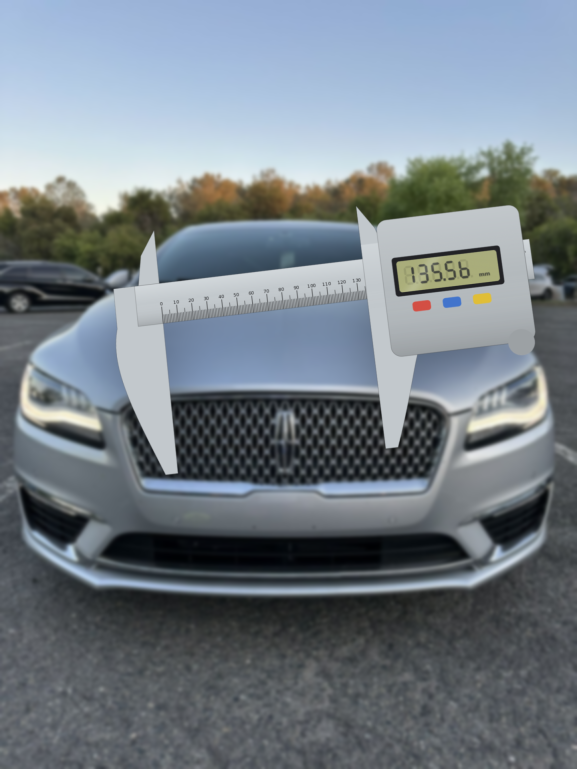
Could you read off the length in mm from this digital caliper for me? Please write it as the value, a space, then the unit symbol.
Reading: 135.56 mm
